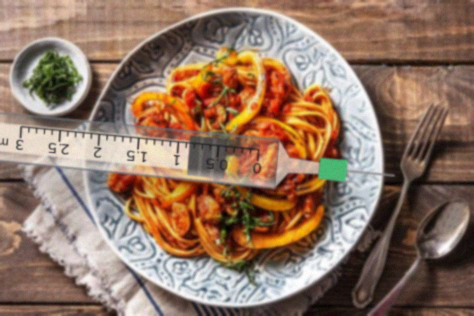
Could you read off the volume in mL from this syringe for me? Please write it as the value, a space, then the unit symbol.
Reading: 0.4 mL
